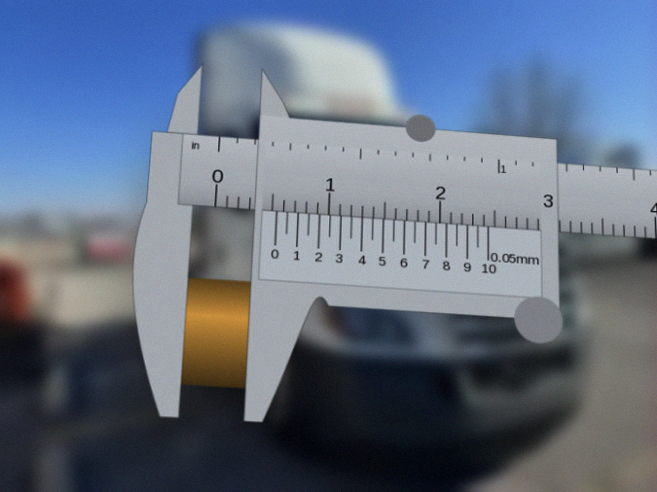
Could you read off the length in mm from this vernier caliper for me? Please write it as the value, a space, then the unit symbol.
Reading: 5.4 mm
